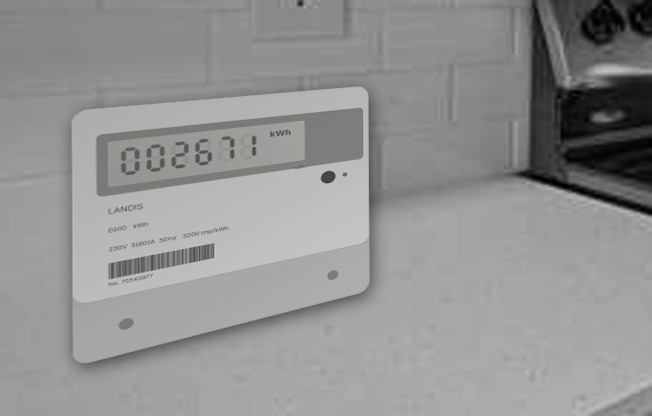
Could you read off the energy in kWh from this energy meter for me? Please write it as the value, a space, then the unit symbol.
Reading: 2671 kWh
